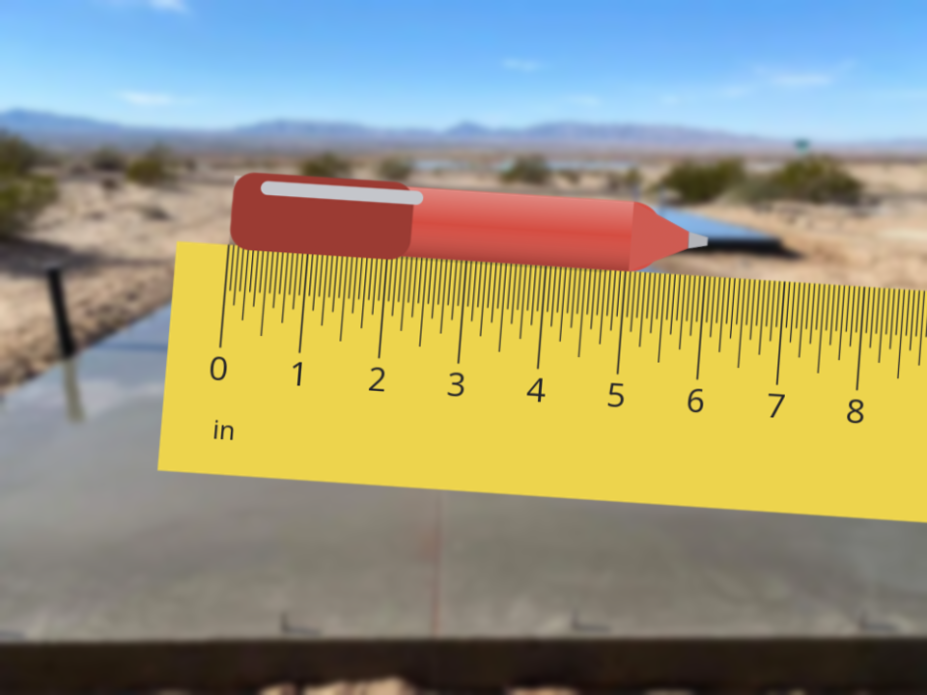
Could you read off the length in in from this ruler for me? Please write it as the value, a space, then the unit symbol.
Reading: 6 in
